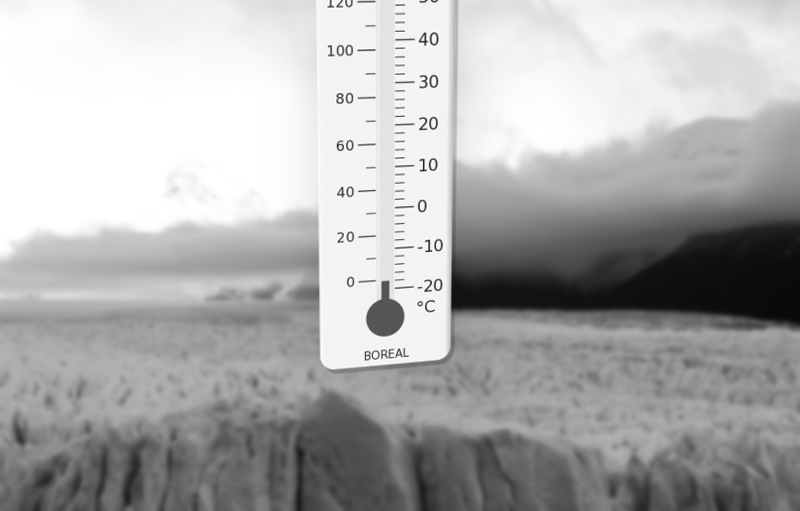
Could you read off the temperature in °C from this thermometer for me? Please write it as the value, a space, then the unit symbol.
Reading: -18 °C
